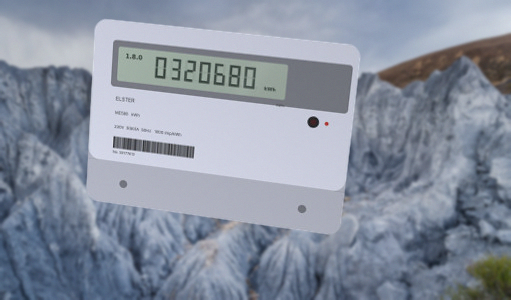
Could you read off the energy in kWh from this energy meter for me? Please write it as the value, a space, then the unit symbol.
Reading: 320680 kWh
